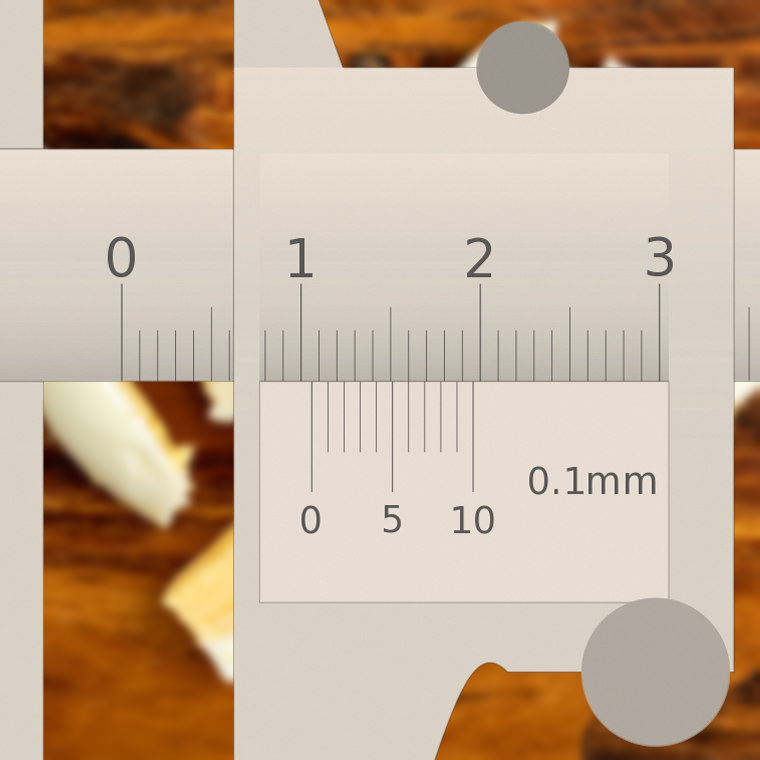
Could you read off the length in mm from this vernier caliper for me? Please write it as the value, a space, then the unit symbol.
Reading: 10.6 mm
